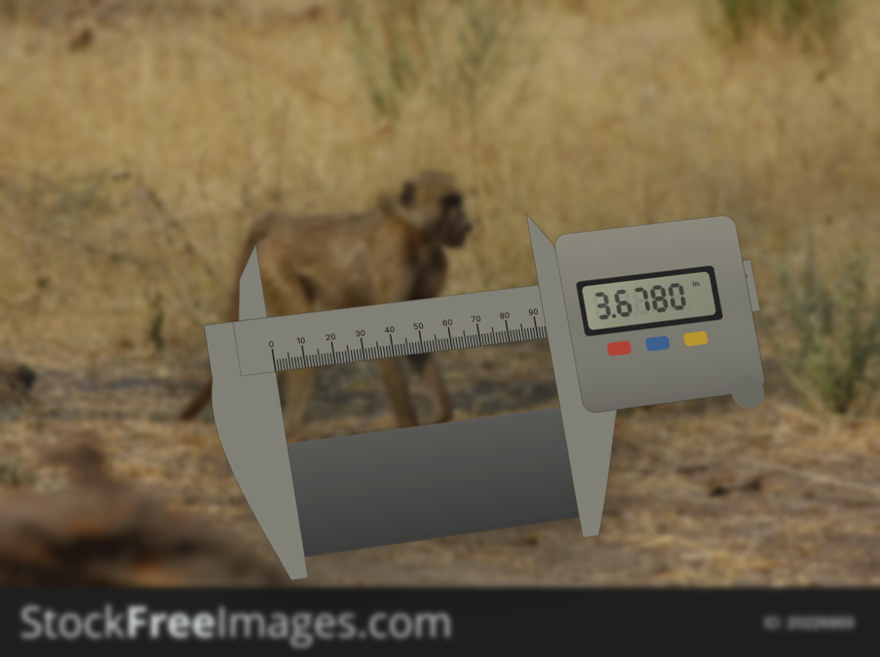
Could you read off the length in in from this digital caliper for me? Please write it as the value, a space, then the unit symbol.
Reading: 3.6780 in
